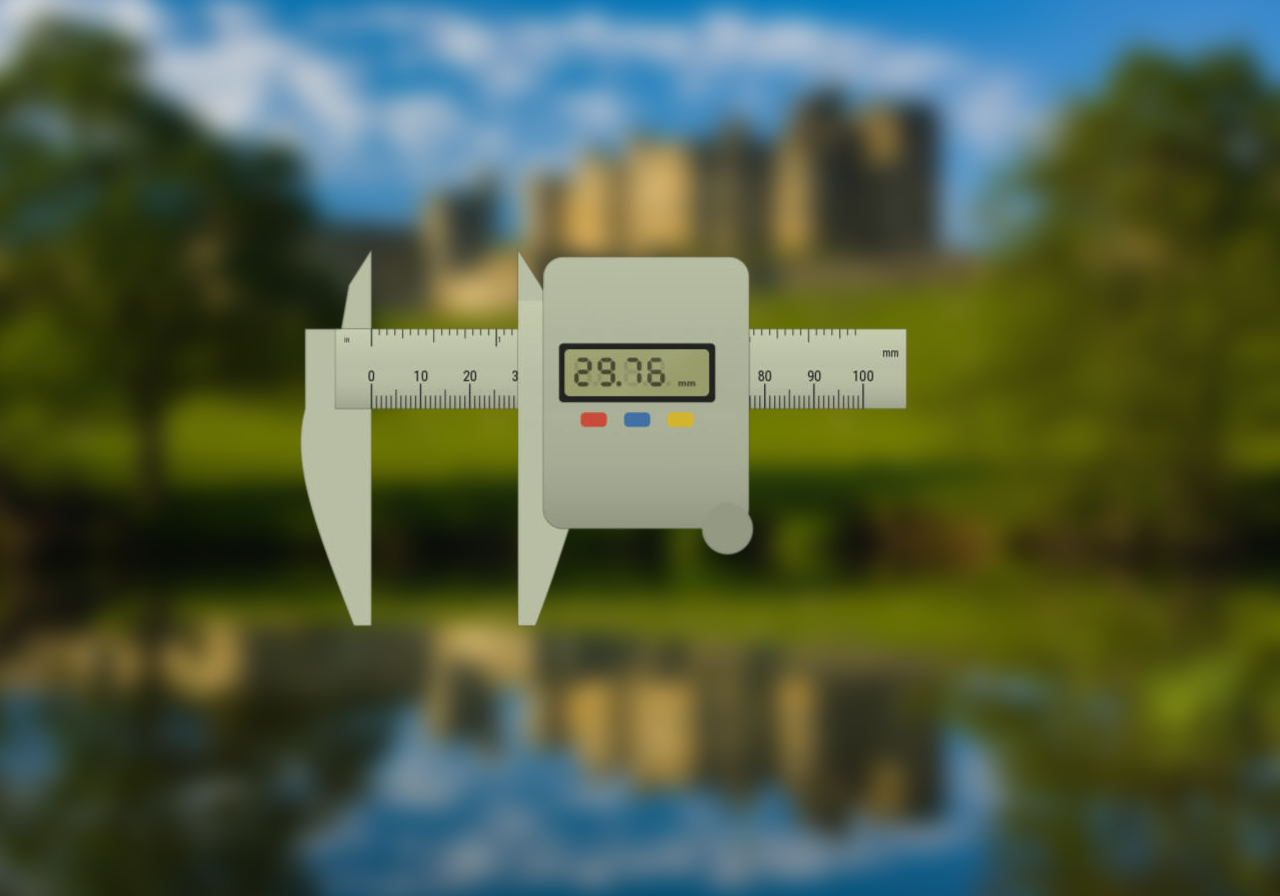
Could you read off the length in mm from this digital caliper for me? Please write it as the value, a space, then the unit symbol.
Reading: 29.76 mm
